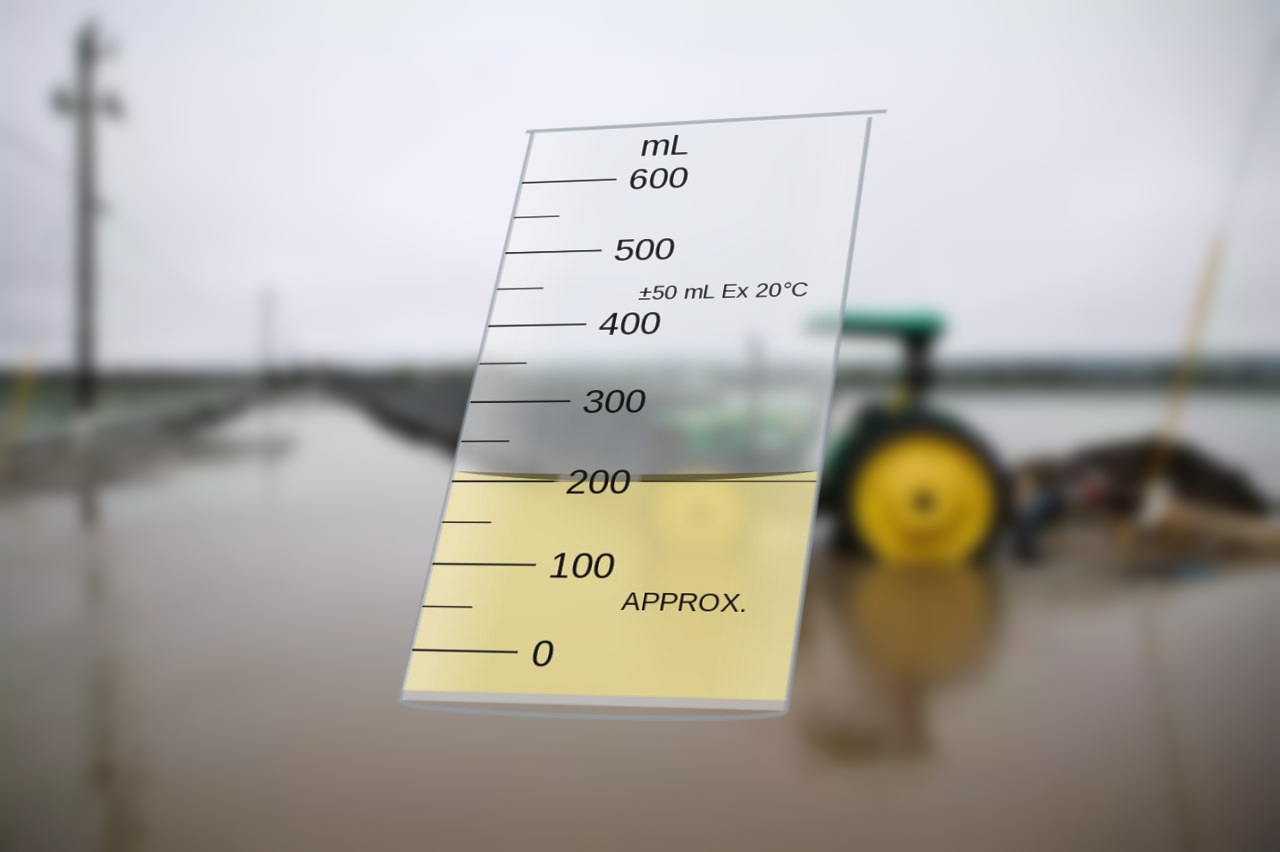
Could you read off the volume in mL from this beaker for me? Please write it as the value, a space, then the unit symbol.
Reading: 200 mL
